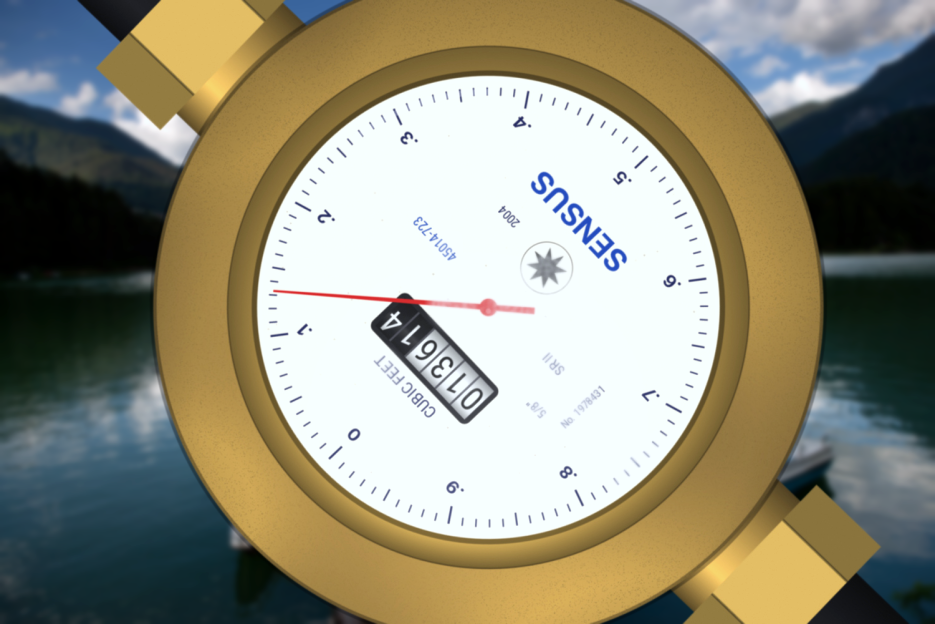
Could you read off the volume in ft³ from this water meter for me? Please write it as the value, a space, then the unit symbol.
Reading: 13614.13 ft³
